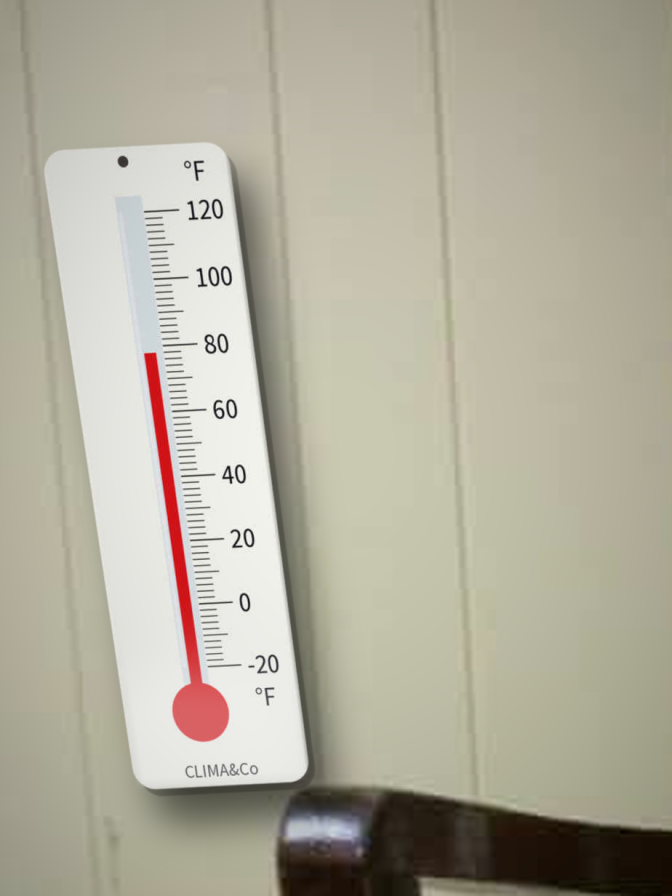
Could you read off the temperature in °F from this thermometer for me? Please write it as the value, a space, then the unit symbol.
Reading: 78 °F
